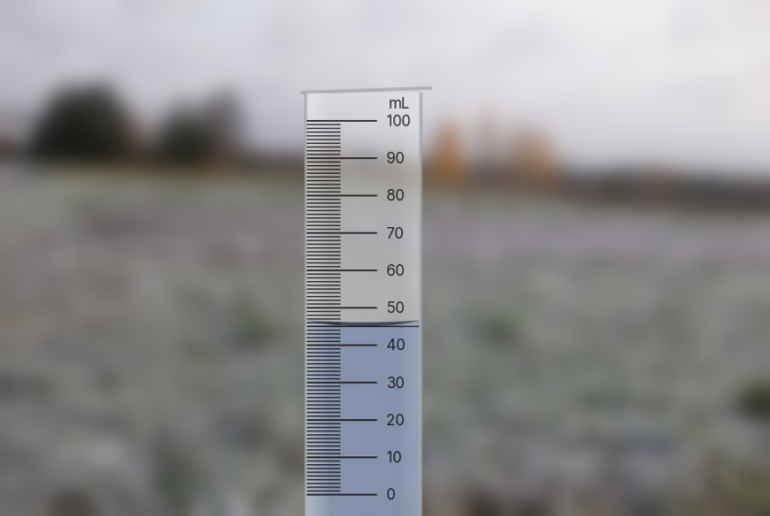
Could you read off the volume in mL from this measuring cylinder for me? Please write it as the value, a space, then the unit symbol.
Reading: 45 mL
